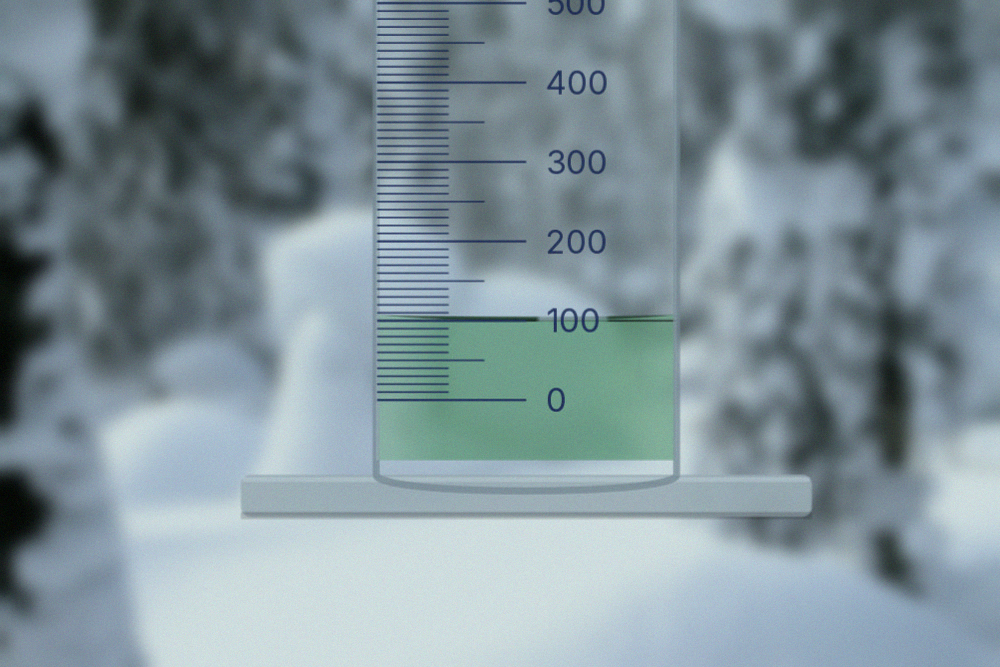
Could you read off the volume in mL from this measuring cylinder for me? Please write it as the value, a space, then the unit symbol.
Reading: 100 mL
